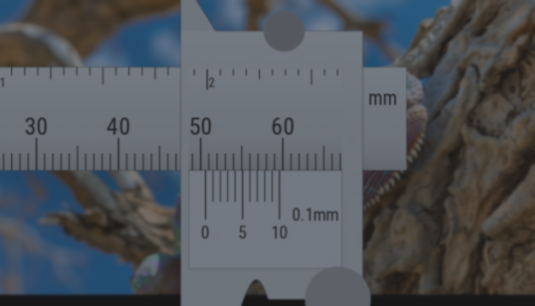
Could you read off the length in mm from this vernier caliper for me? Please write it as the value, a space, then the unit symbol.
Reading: 50.6 mm
